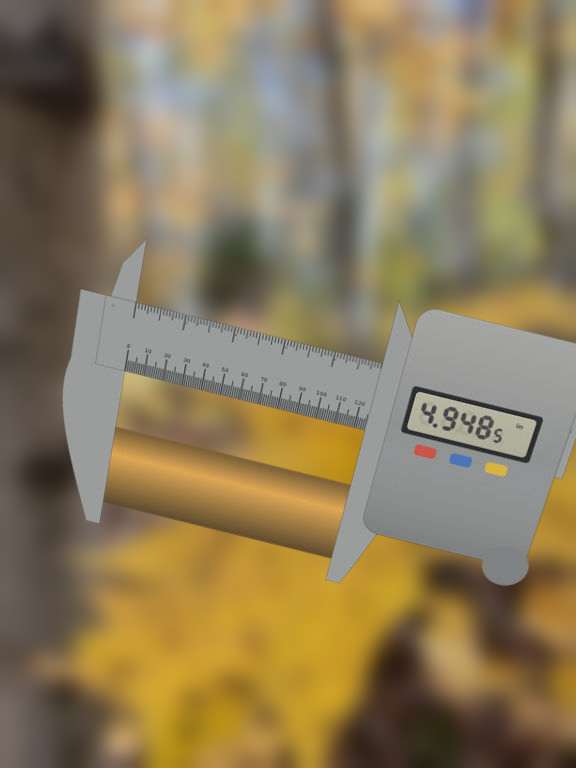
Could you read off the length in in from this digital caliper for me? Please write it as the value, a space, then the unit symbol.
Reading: 4.9485 in
